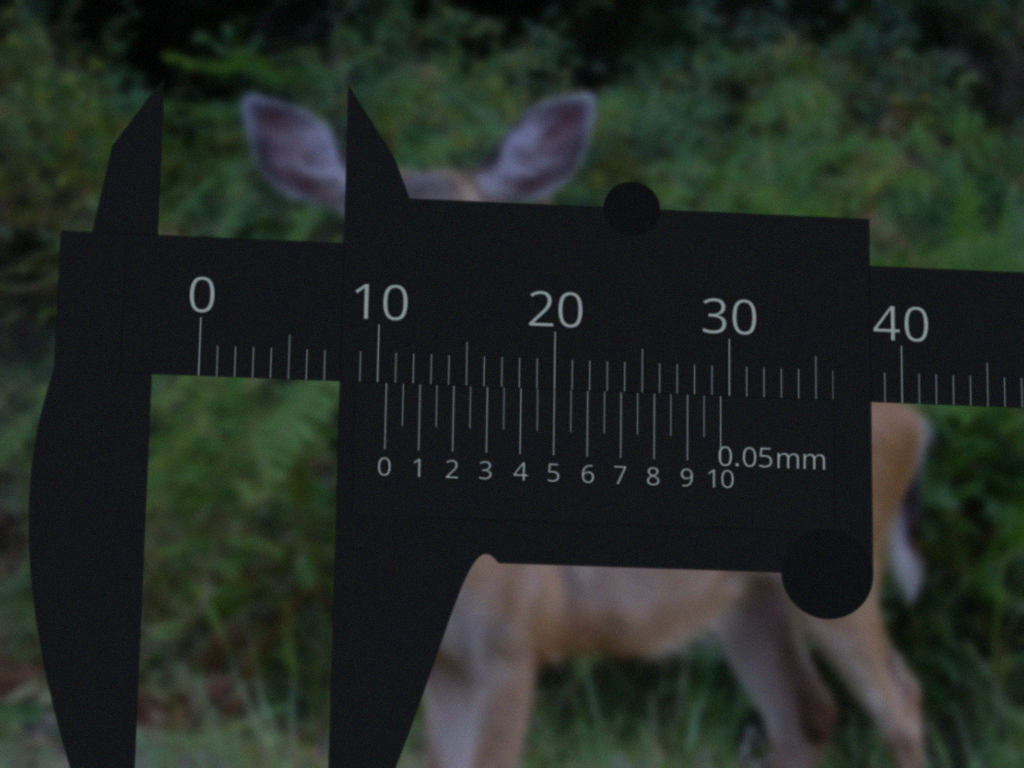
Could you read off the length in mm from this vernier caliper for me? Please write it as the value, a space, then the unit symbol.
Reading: 10.5 mm
